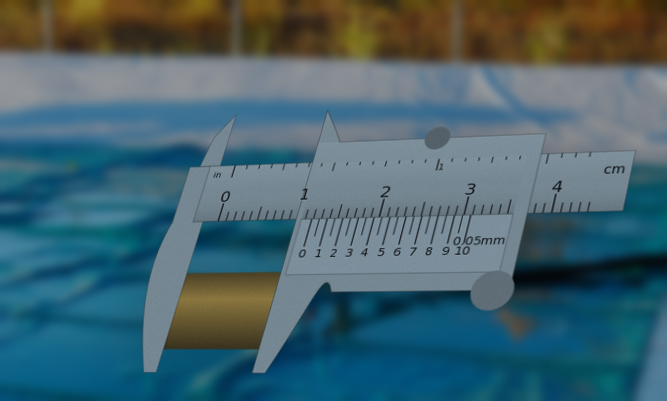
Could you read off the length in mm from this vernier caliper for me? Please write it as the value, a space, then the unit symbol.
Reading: 11.8 mm
